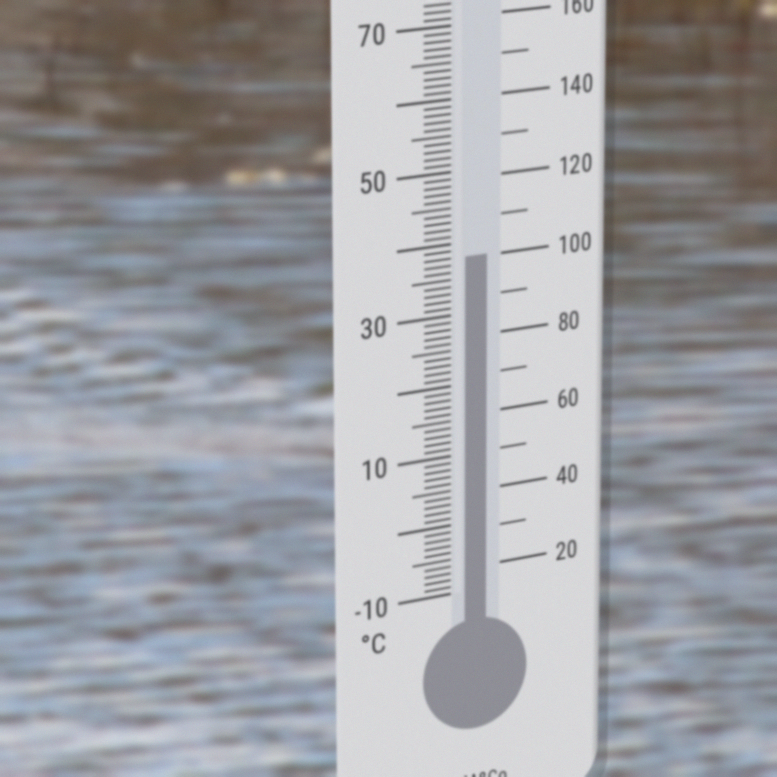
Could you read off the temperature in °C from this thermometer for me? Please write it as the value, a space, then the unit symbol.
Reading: 38 °C
